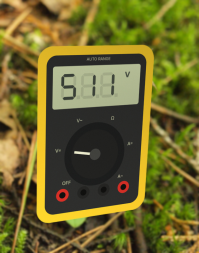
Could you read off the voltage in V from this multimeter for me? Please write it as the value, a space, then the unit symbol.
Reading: 511 V
